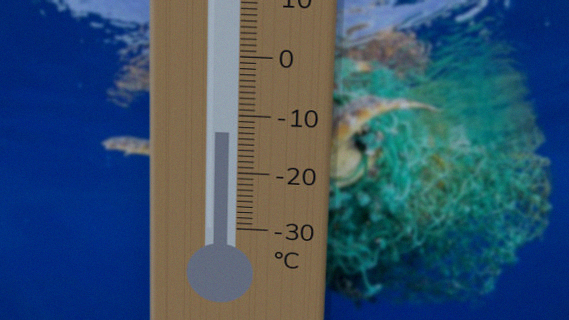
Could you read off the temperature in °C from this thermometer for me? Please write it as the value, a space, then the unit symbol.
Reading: -13 °C
